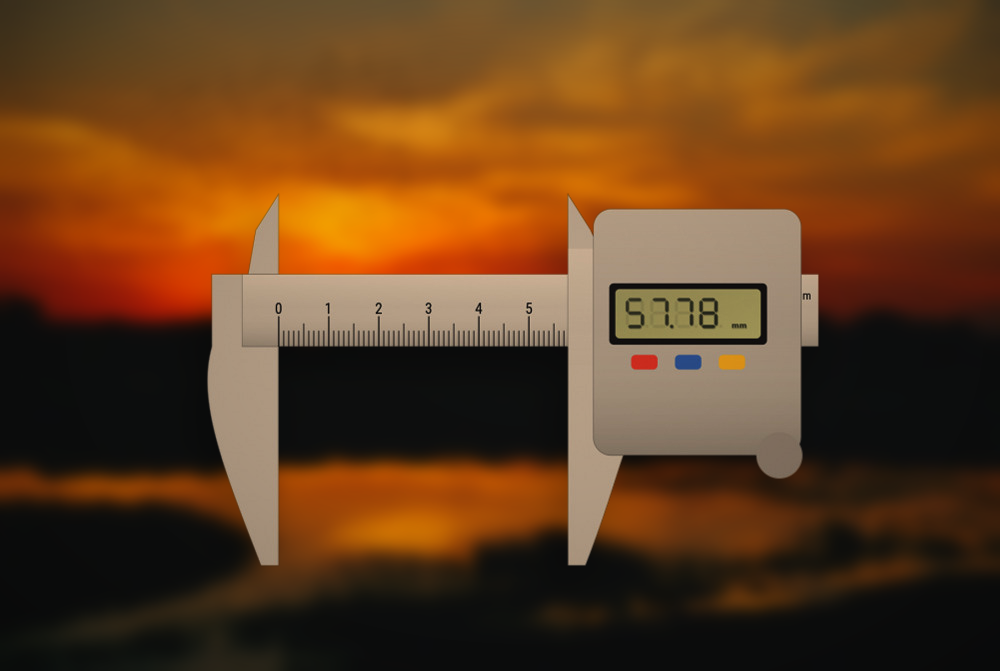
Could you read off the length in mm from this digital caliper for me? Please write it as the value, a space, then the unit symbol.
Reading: 57.78 mm
